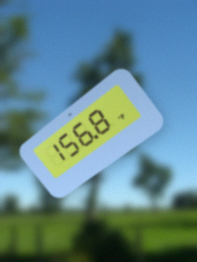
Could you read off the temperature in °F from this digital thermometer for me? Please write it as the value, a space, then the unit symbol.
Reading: 156.8 °F
